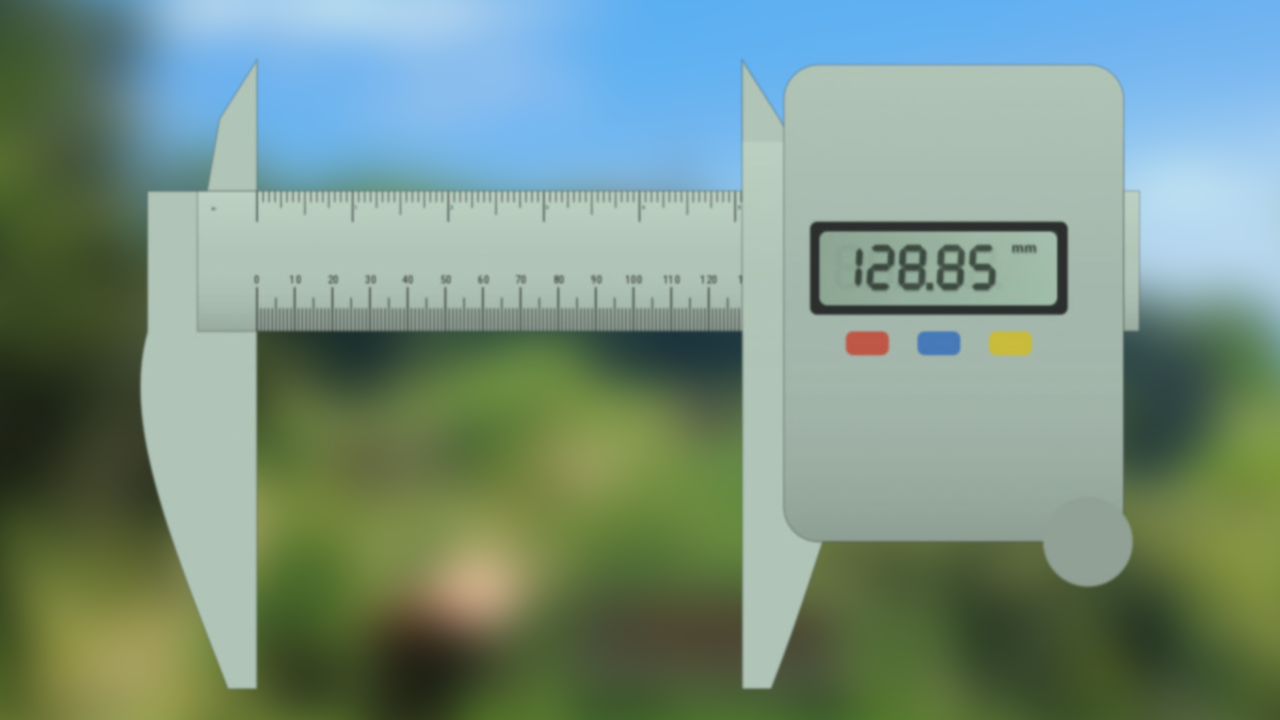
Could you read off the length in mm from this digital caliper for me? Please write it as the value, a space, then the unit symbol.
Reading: 128.85 mm
